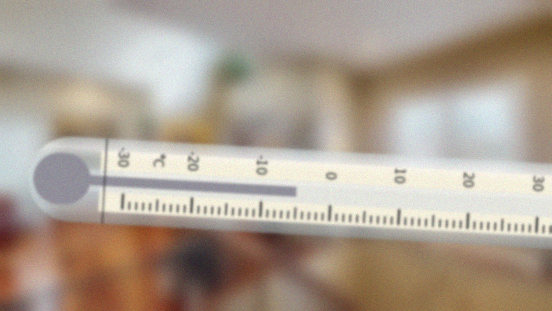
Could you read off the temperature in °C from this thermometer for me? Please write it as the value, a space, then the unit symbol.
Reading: -5 °C
